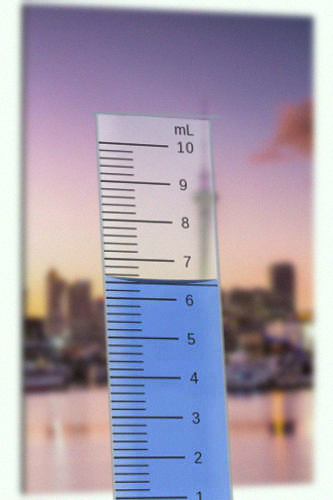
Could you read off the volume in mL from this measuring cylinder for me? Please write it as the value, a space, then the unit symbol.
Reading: 6.4 mL
